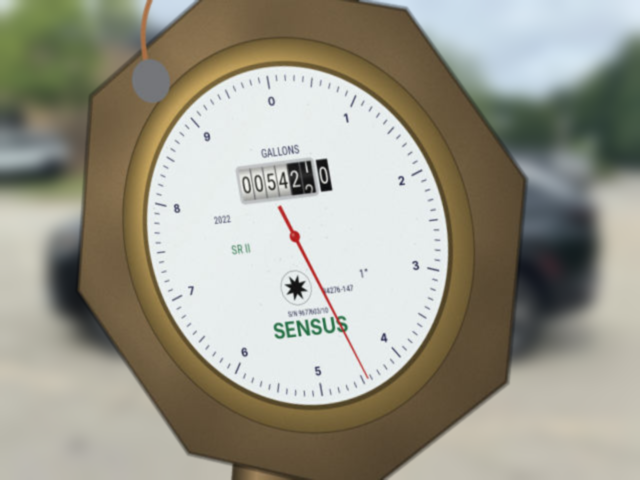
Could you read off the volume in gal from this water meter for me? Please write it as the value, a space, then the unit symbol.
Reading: 54214.4 gal
